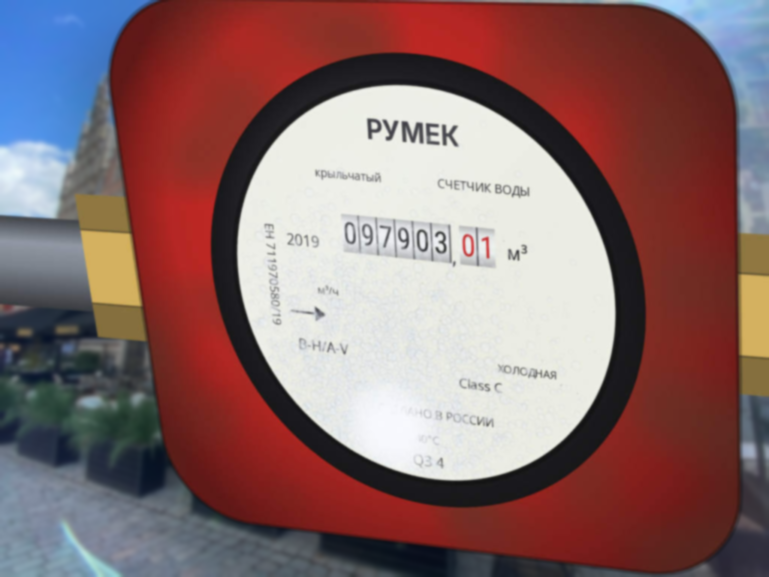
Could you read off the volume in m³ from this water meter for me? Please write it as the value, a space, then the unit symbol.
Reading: 97903.01 m³
